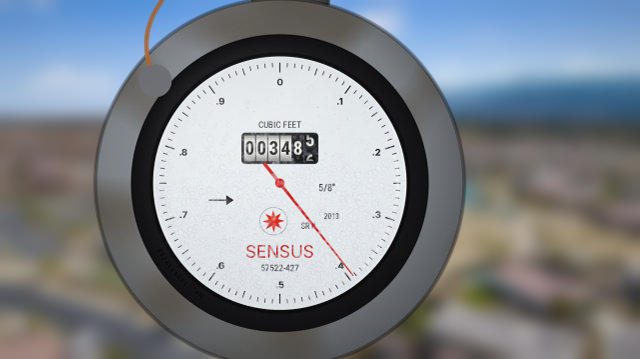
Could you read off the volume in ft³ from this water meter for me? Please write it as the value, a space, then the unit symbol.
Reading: 3485.39 ft³
